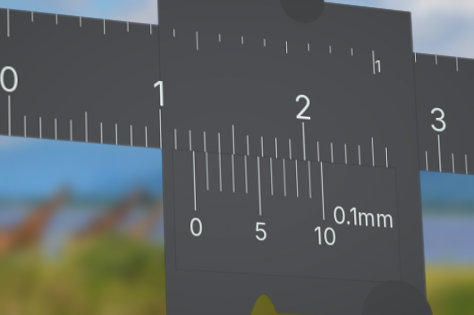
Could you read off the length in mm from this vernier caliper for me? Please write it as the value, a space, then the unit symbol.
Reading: 12.2 mm
